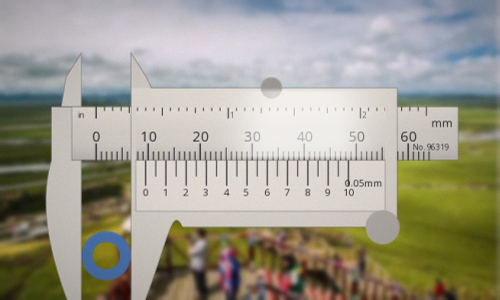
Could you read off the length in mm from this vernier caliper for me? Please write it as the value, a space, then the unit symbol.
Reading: 9.5 mm
